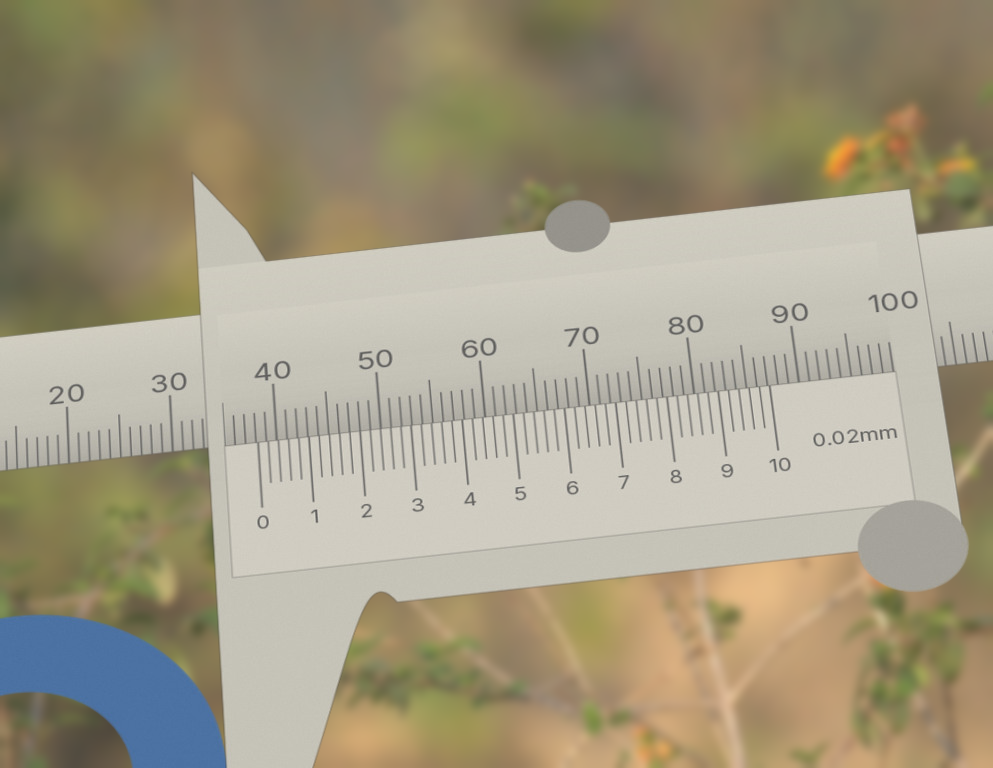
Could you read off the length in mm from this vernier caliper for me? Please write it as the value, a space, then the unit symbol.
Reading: 38.2 mm
